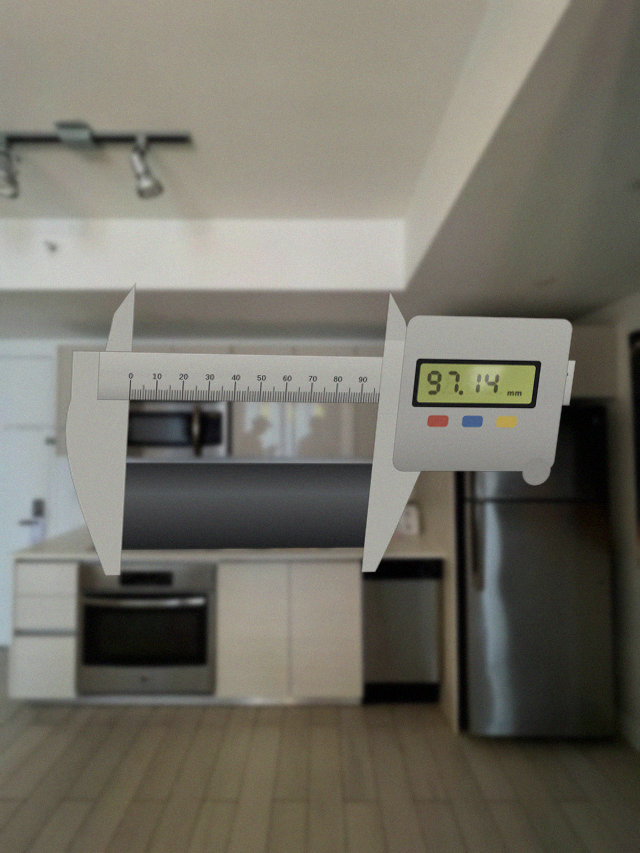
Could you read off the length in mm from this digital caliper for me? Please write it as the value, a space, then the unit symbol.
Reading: 97.14 mm
